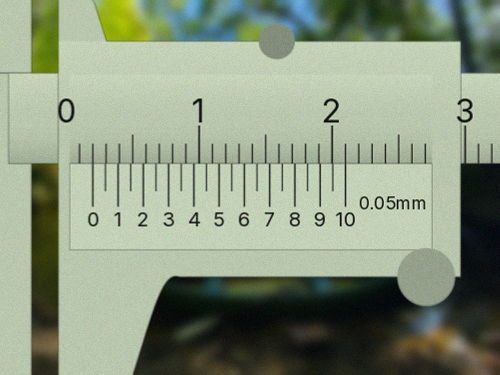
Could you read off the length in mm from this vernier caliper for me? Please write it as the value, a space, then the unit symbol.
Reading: 2.0 mm
